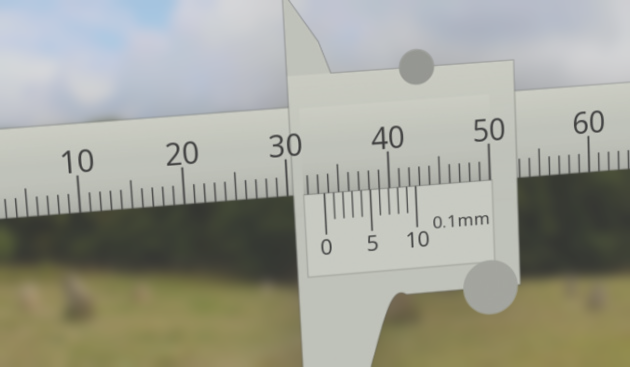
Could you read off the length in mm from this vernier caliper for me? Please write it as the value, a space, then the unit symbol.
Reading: 33.6 mm
